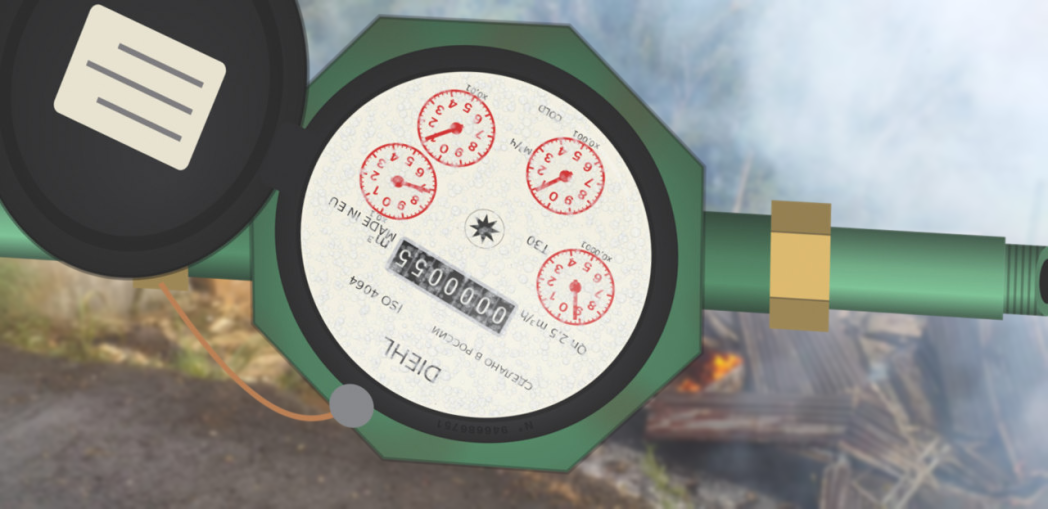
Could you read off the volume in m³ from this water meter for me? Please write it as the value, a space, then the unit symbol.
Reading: 55.7109 m³
